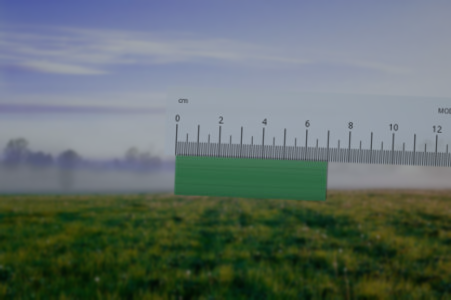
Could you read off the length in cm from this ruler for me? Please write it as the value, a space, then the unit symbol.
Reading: 7 cm
